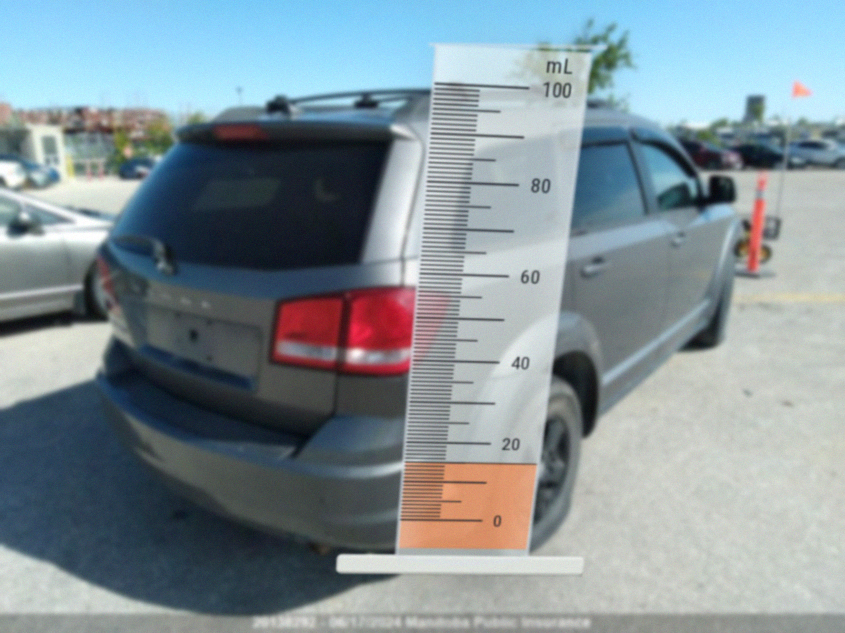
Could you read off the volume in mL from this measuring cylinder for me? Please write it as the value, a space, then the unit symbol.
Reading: 15 mL
